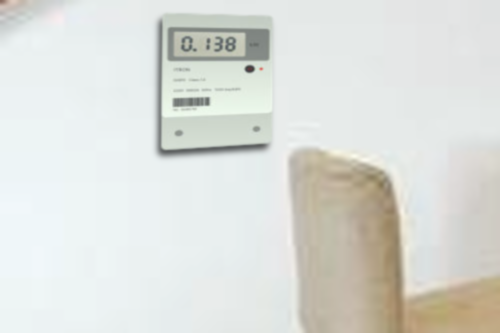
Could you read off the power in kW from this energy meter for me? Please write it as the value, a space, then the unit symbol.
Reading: 0.138 kW
